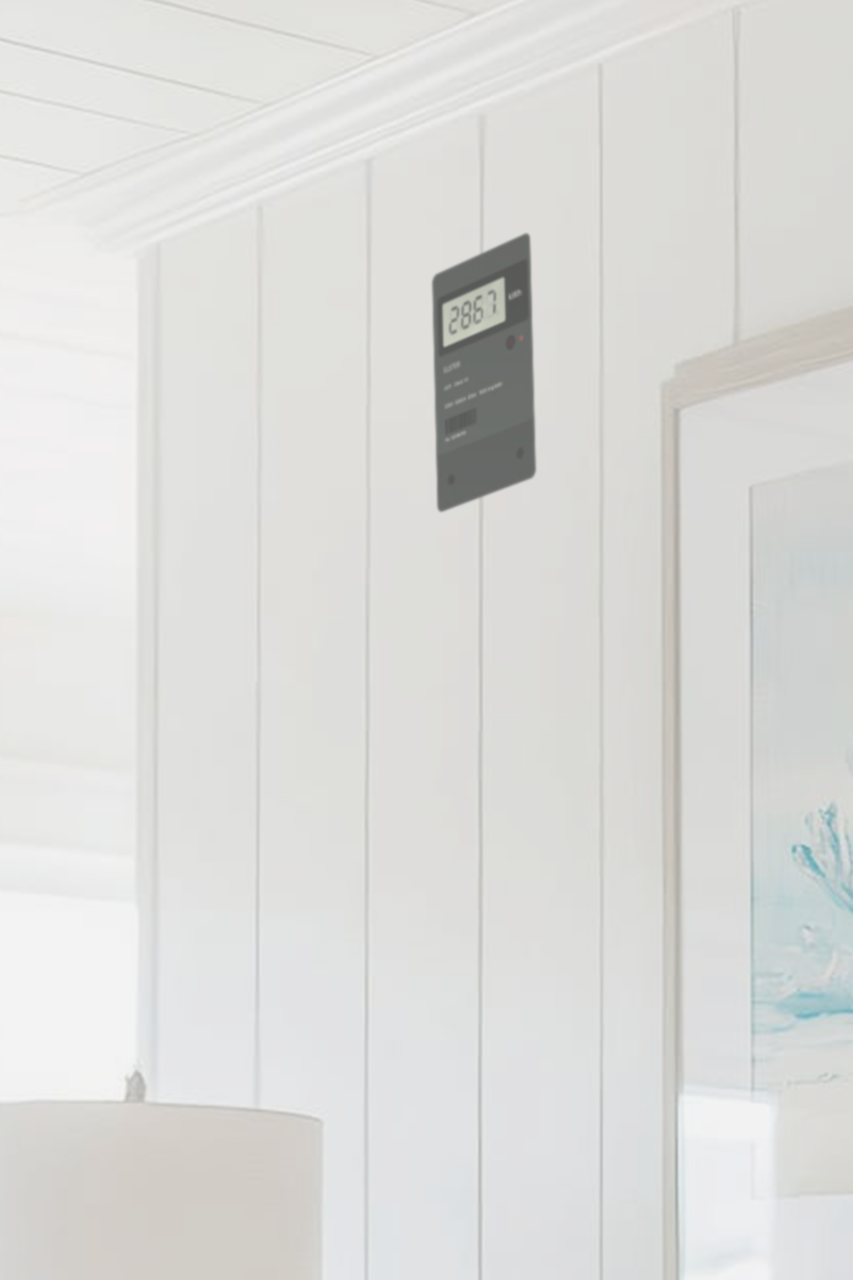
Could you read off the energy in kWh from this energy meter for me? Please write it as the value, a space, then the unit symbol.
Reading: 2867 kWh
